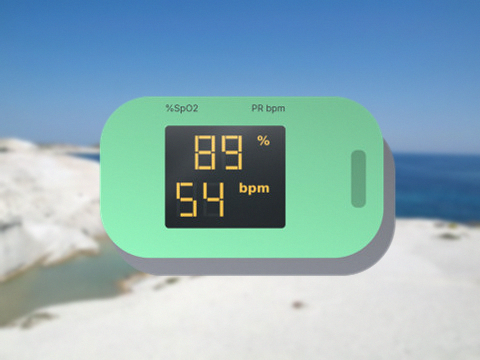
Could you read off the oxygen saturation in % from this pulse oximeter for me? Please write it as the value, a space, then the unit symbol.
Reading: 89 %
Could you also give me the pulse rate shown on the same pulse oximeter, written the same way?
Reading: 54 bpm
